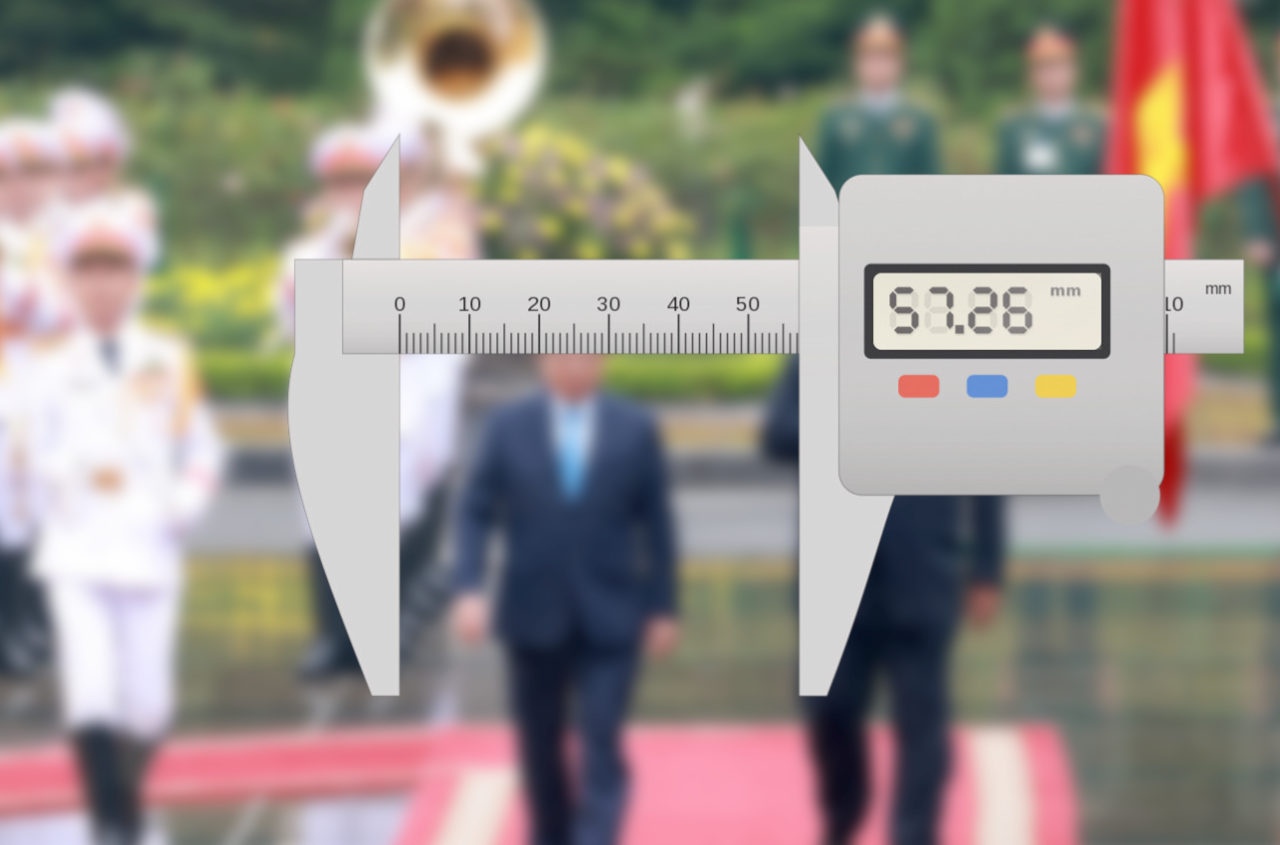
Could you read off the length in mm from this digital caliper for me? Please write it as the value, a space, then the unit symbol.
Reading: 57.26 mm
